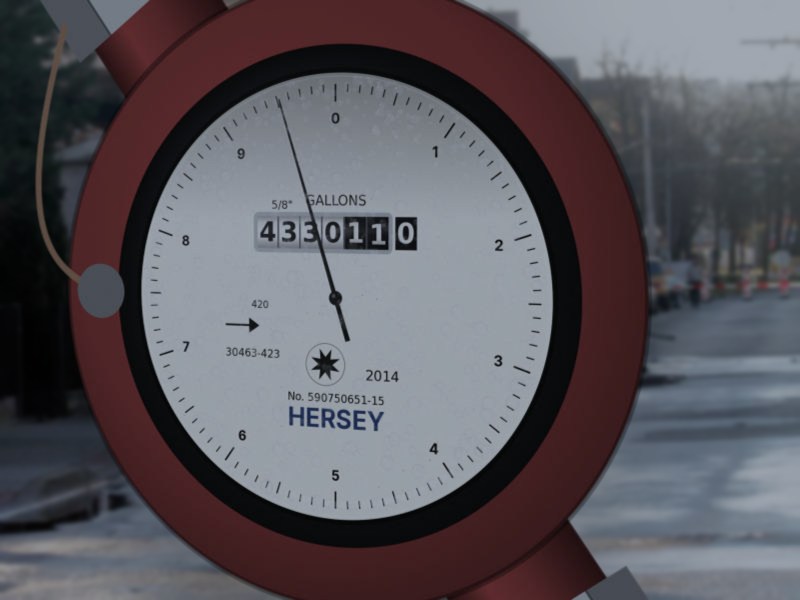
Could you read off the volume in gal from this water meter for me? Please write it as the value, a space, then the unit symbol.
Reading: 4330109.5 gal
